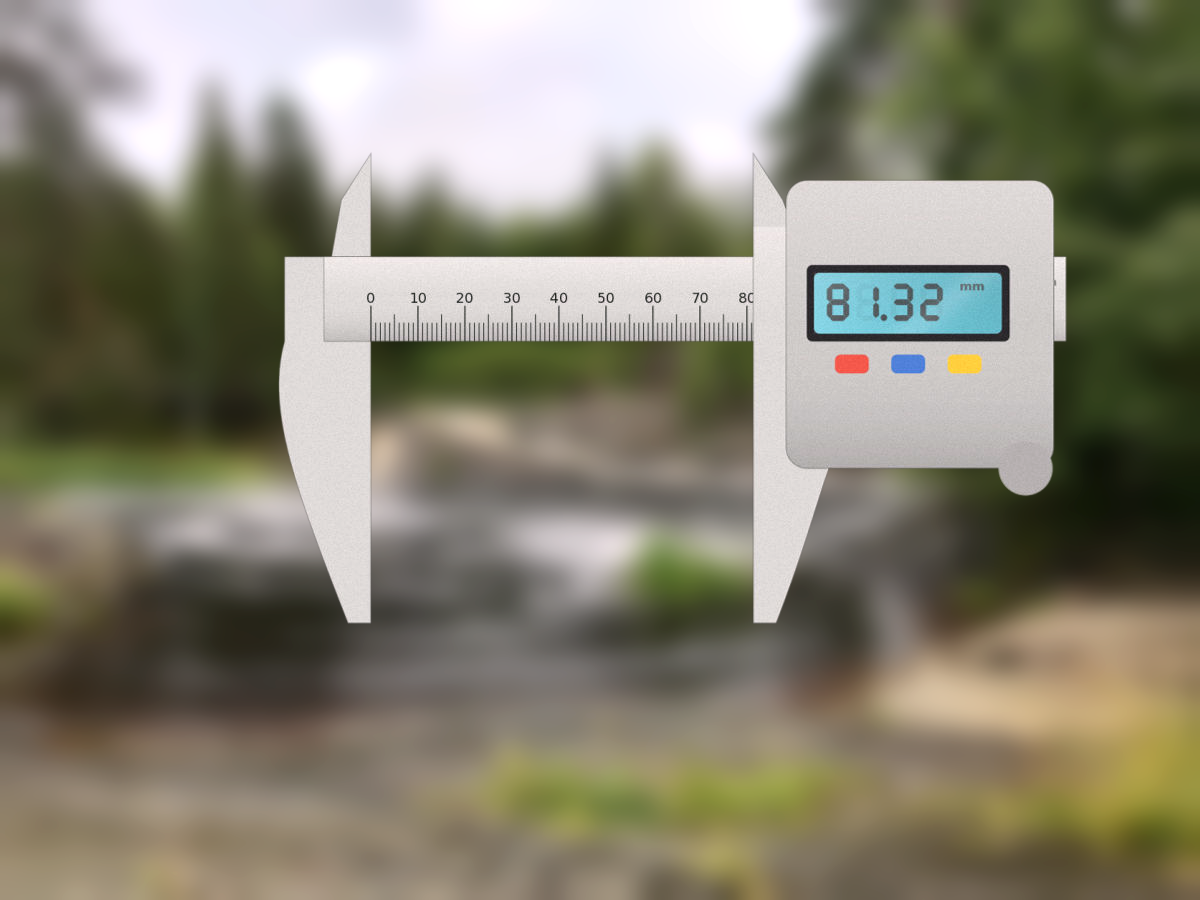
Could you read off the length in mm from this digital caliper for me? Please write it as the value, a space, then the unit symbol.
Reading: 81.32 mm
